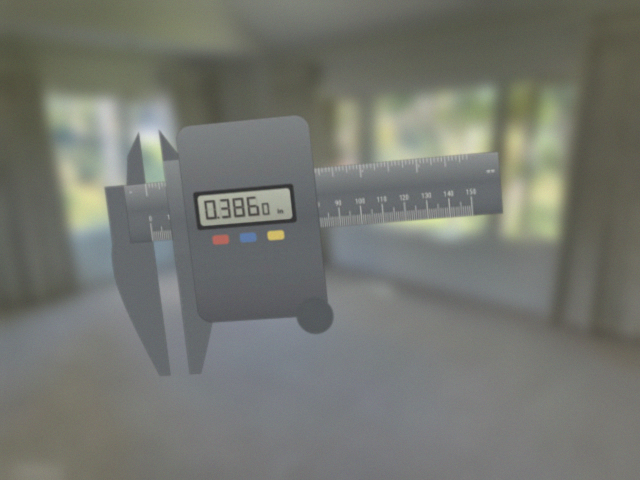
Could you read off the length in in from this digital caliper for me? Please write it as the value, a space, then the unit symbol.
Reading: 0.3860 in
